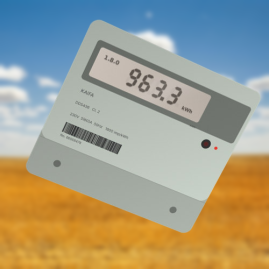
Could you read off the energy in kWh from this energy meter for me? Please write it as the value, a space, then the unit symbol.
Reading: 963.3 kWh
